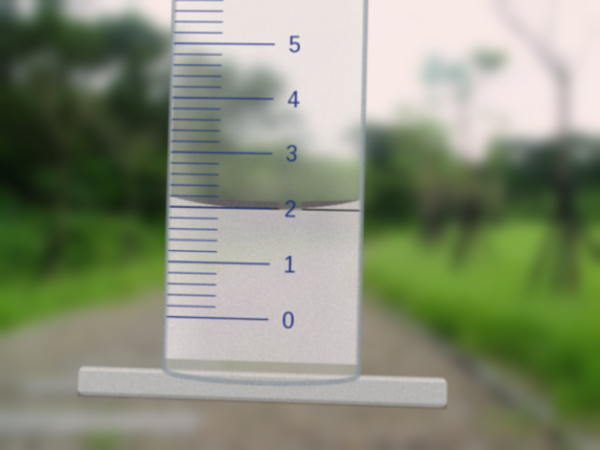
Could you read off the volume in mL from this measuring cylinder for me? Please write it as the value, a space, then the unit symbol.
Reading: 2 mL
